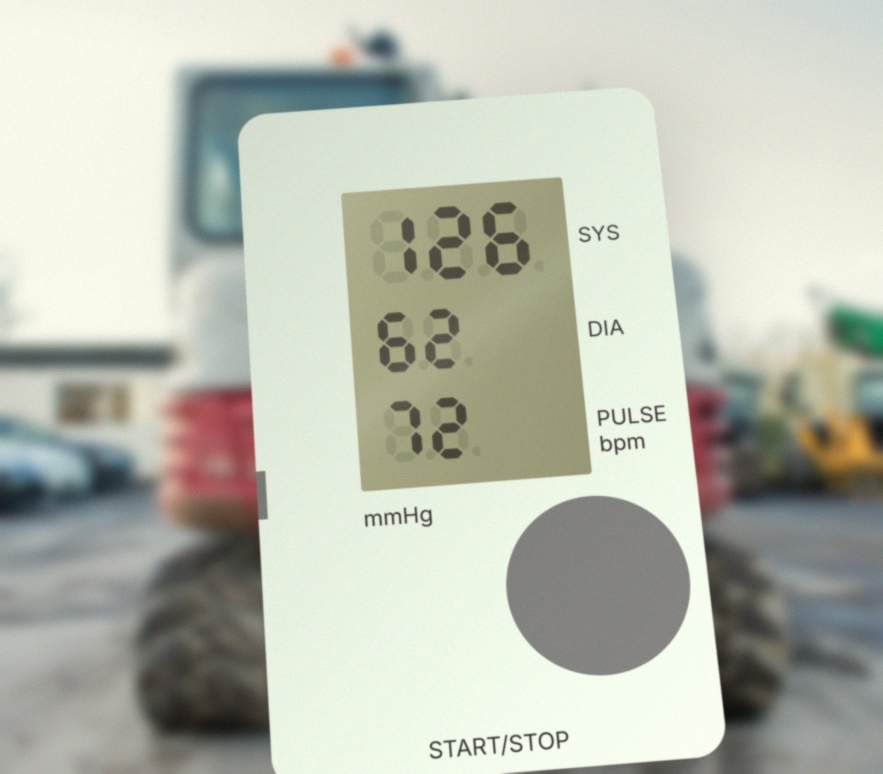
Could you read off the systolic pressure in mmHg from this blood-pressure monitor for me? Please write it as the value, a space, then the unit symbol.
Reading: 126 mmHg
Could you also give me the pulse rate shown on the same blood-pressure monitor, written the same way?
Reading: 72 bpm
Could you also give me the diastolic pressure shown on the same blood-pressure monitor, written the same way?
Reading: 62 mmHg
